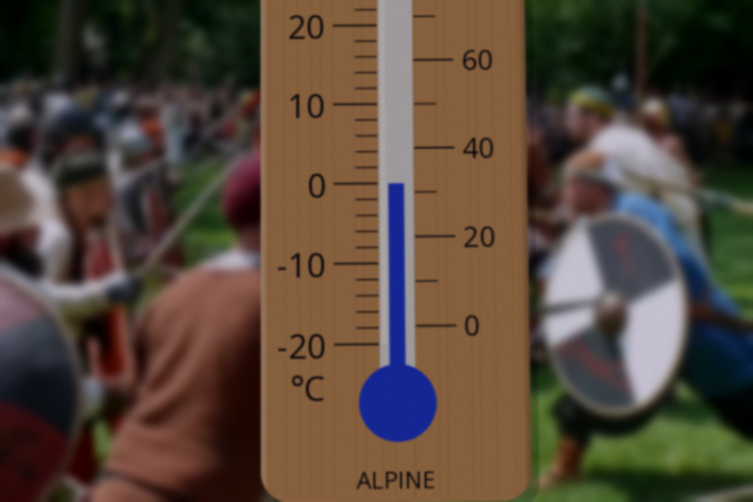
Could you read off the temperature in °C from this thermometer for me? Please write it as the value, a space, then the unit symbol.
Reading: 0 °C
